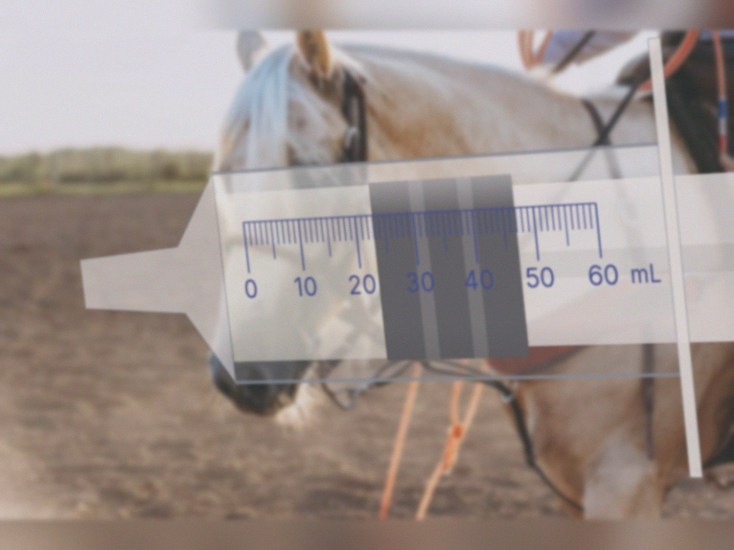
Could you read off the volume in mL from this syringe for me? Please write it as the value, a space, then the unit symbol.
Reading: 23 mL
